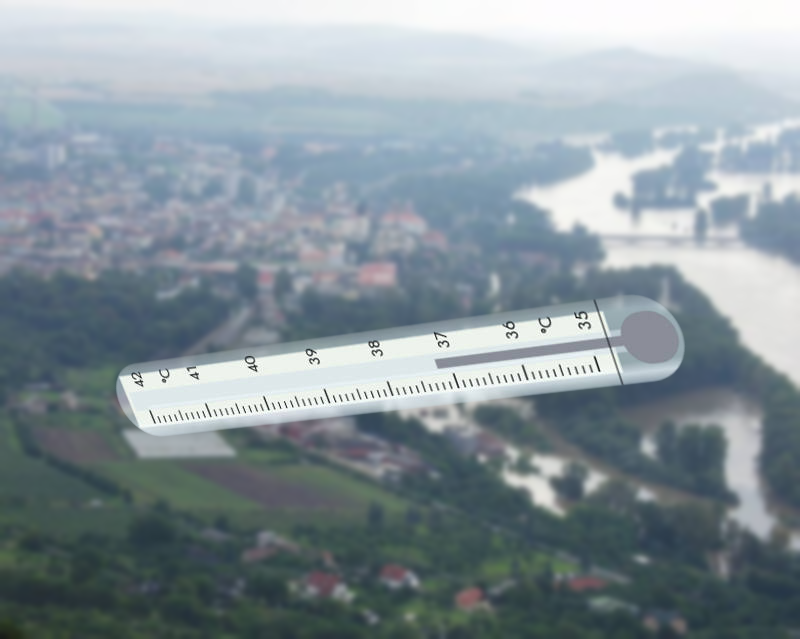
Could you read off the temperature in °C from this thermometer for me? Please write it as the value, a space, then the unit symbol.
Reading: 37.2 °C
